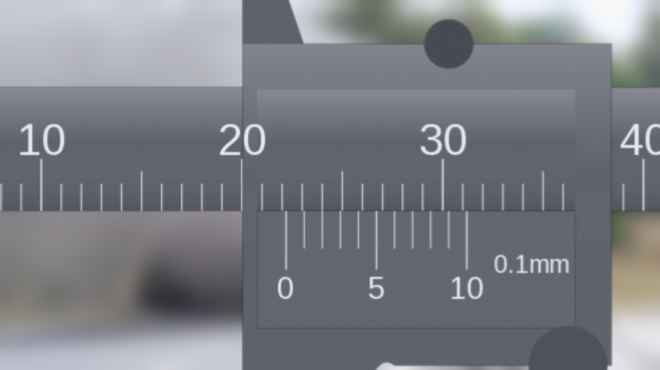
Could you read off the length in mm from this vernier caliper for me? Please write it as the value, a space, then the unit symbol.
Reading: 22.2 mm
